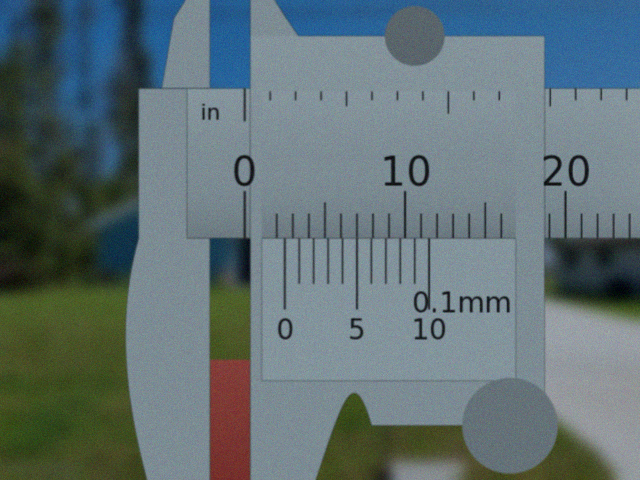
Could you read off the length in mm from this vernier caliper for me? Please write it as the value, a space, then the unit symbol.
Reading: 2.5 mm
